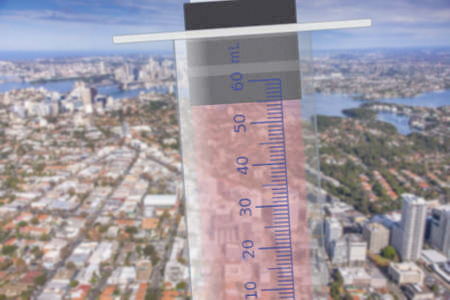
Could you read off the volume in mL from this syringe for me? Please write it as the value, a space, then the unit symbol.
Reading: 55 mL
